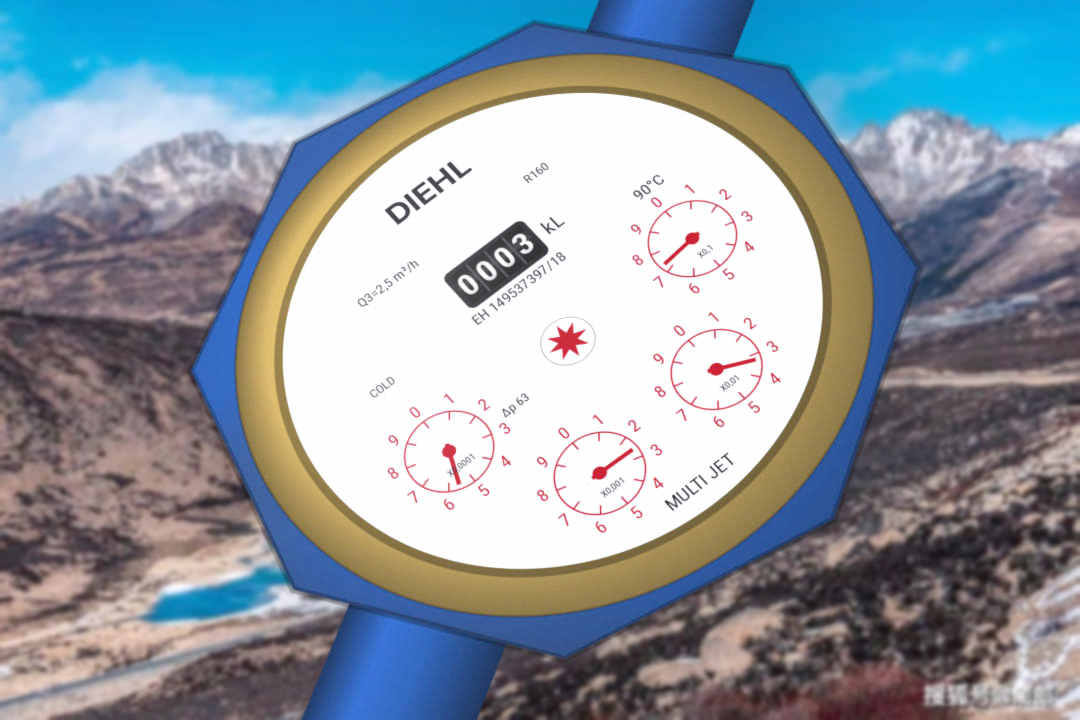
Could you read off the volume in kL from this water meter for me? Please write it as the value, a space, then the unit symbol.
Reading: 3.7325 kL
